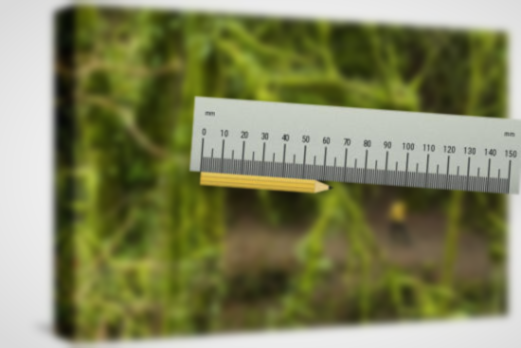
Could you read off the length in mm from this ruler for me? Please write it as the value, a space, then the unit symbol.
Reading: 65 mm
